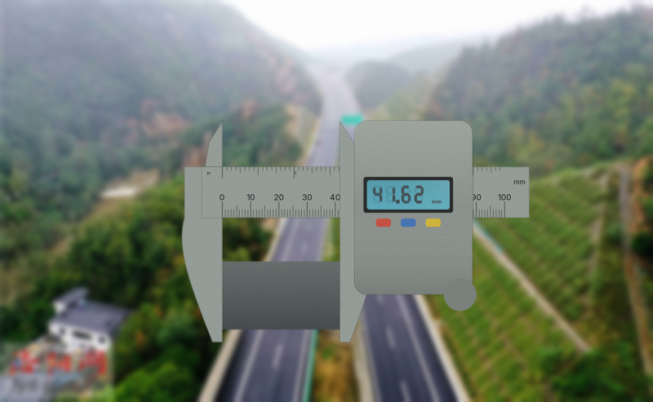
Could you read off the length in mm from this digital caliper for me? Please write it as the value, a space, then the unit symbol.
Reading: 41.62 mm
